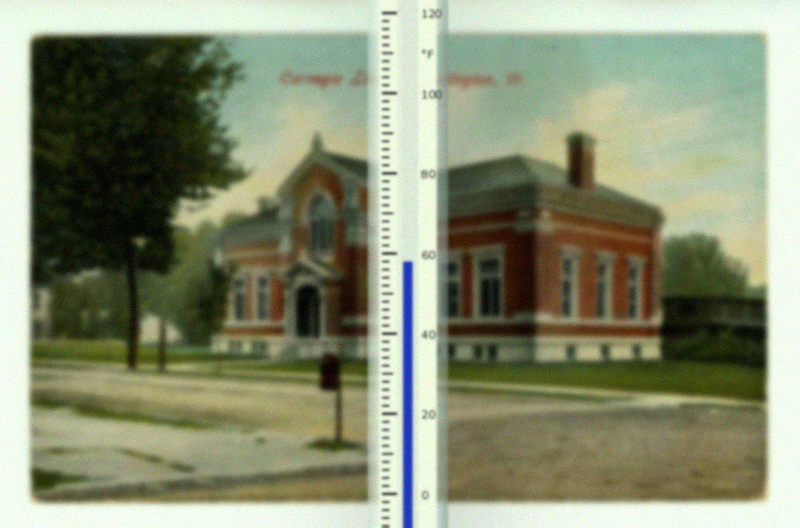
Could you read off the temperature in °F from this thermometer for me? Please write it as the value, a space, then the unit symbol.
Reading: 58 °F
